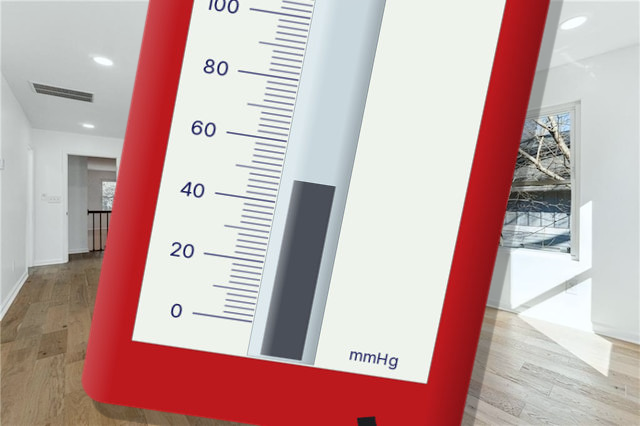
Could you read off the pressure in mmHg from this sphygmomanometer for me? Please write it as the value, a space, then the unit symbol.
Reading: 48 mmHg
